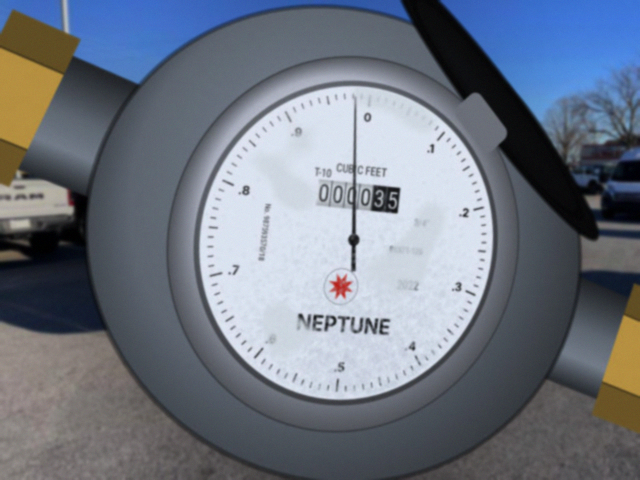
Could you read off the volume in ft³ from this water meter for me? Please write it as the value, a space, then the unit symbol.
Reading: 34.98 ft³
